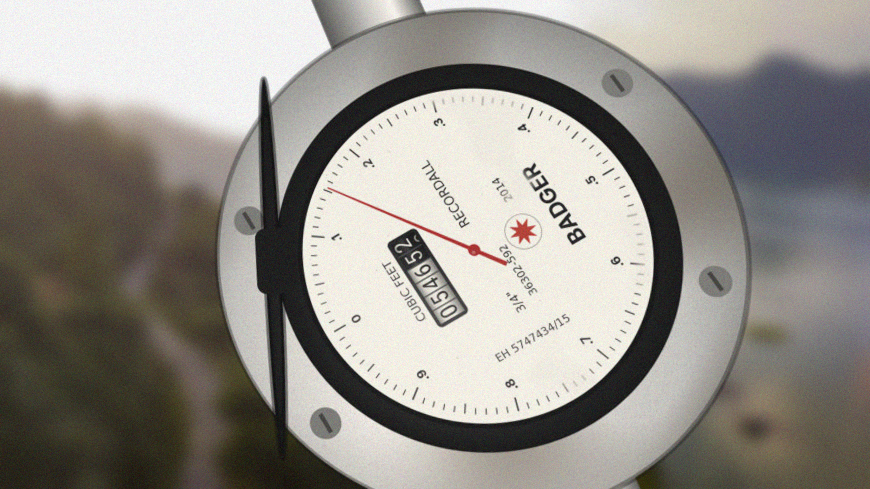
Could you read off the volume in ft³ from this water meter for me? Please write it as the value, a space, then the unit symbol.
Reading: 54652.15 ft³
